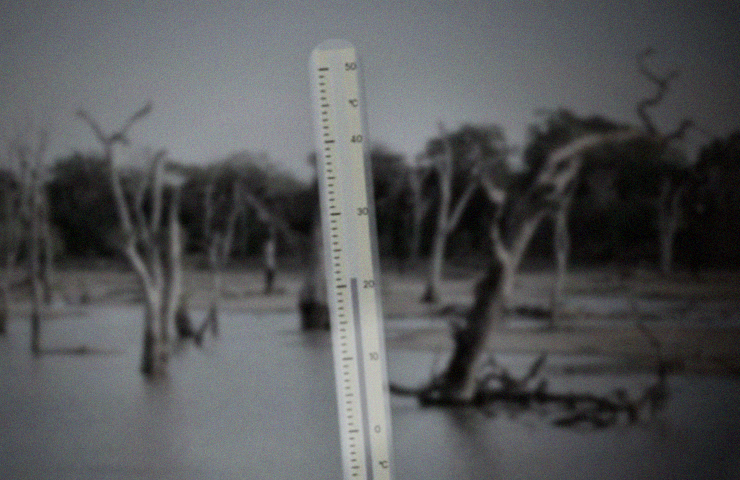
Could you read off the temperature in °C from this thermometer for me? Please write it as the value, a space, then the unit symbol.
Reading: 21 °C
